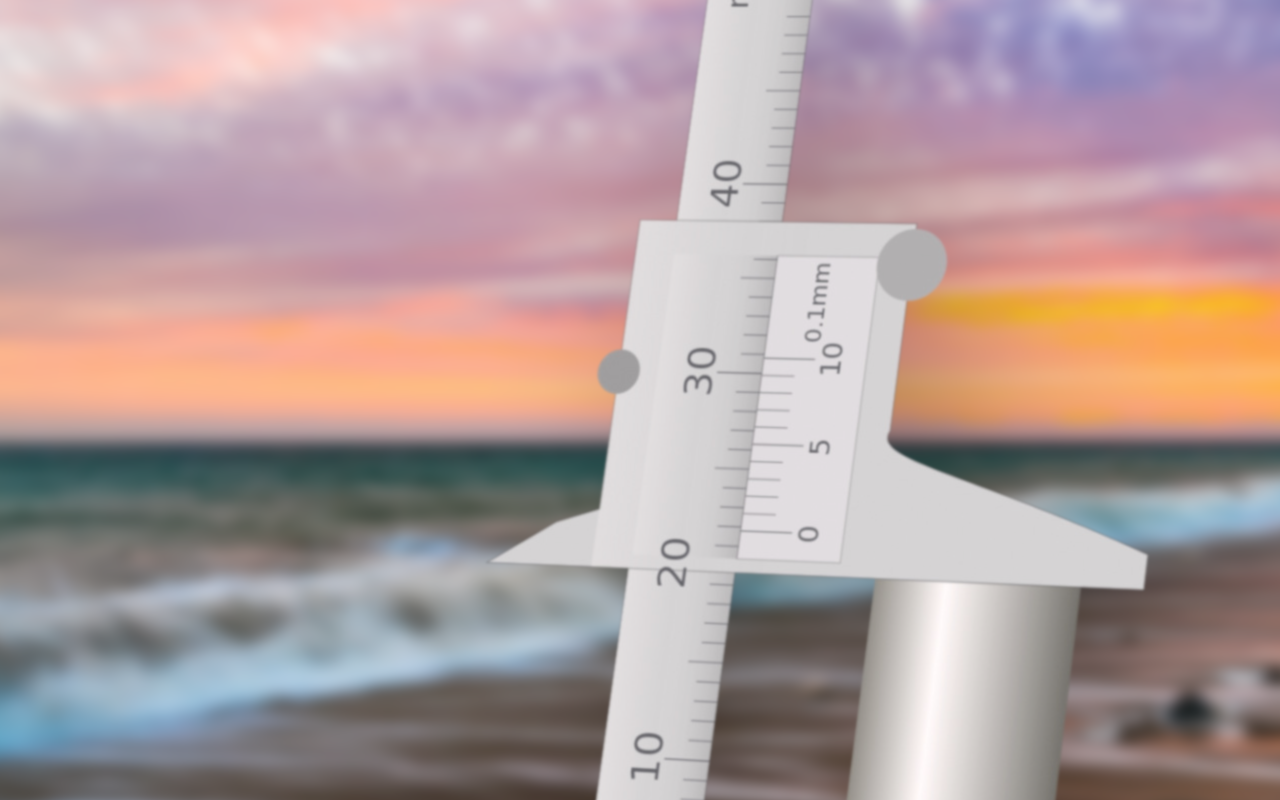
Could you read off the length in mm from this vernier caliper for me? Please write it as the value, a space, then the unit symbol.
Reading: 21.8 mm
